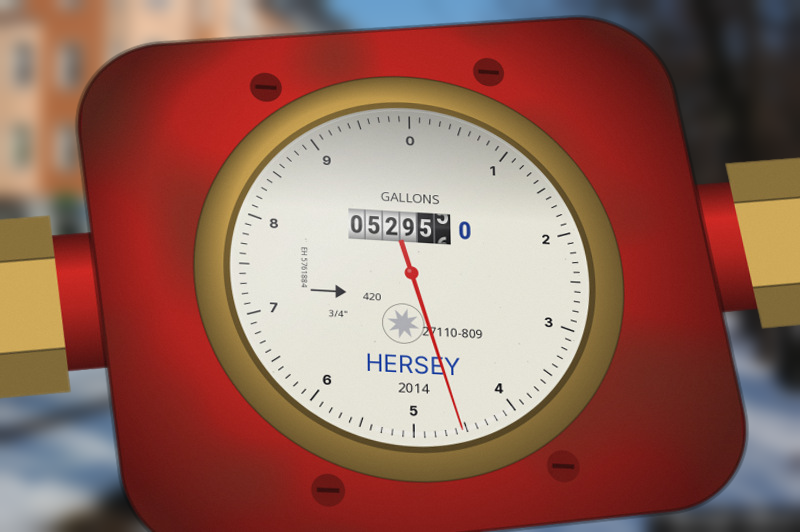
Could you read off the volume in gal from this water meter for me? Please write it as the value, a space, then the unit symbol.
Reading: 529554.5 gal
